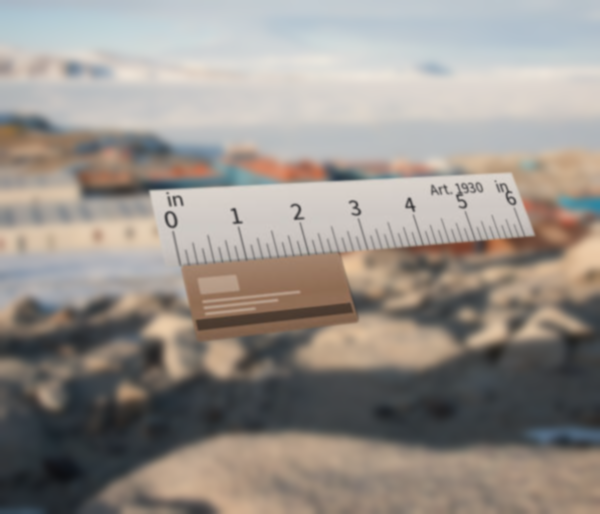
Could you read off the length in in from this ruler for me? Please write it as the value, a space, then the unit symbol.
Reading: 2.5 in
